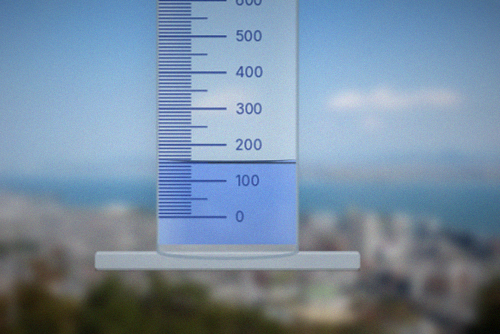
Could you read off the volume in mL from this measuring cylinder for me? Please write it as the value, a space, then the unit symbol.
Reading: 150 mL
